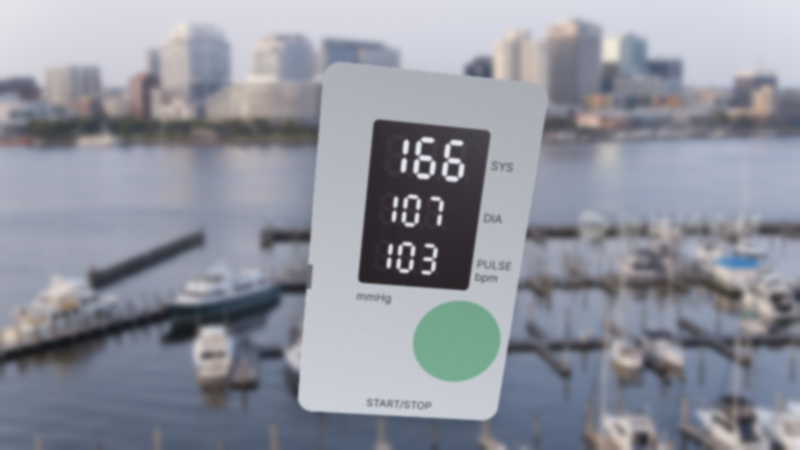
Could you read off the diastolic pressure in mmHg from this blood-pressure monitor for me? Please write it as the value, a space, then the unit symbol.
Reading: 107 mmHg
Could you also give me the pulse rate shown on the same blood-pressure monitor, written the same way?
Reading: 103 bpm
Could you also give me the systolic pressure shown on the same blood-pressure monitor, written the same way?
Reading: 166 mmHg
